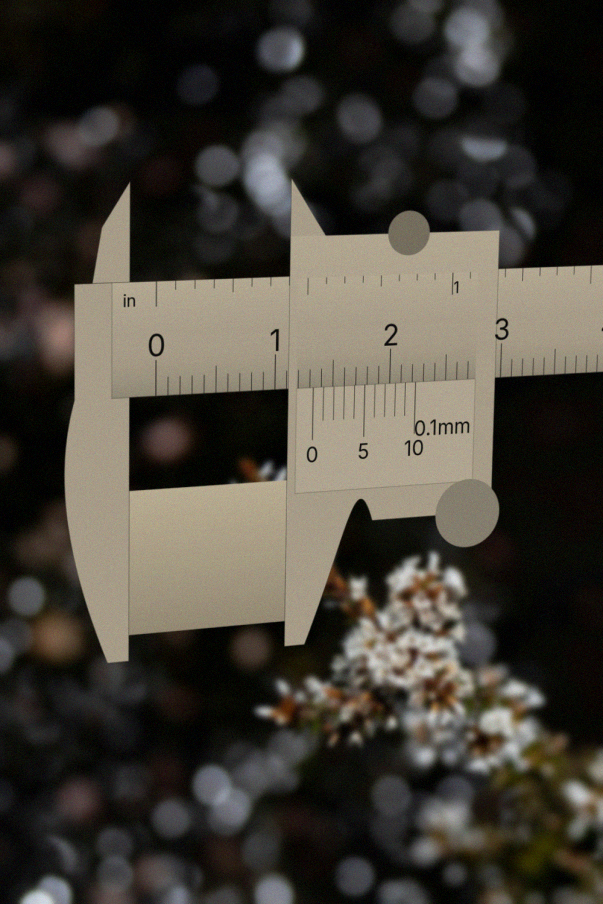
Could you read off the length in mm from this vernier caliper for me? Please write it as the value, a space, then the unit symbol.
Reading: 13.3 mm
